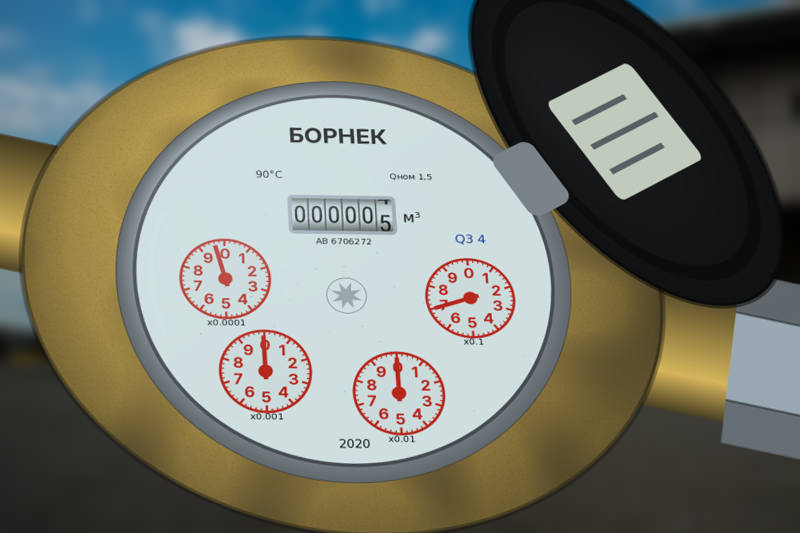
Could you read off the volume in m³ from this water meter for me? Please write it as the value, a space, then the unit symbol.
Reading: 4.6999 m³
